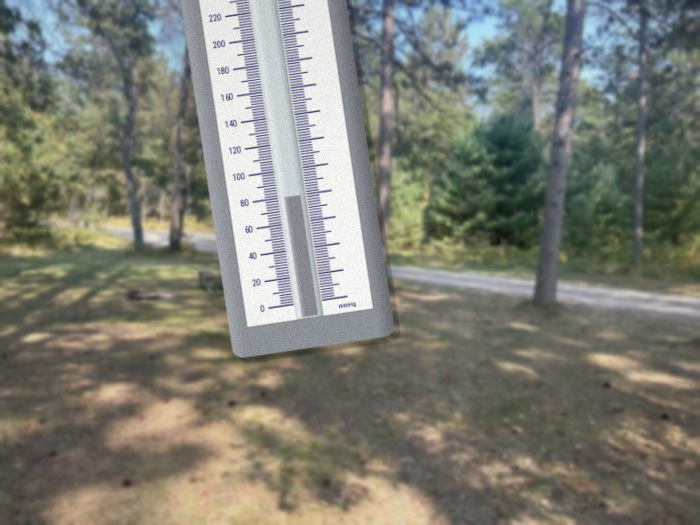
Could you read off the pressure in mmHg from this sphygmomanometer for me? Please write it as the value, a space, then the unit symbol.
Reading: 80 mmHg
